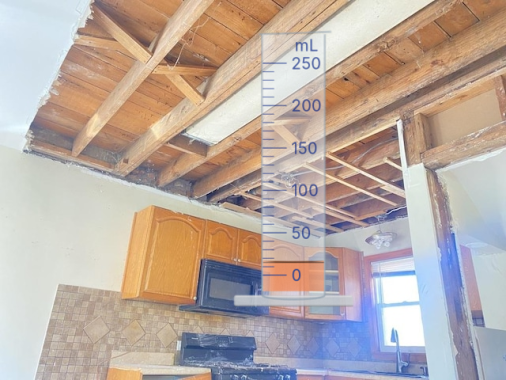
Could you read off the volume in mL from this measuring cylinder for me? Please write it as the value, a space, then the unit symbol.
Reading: 15 mL
